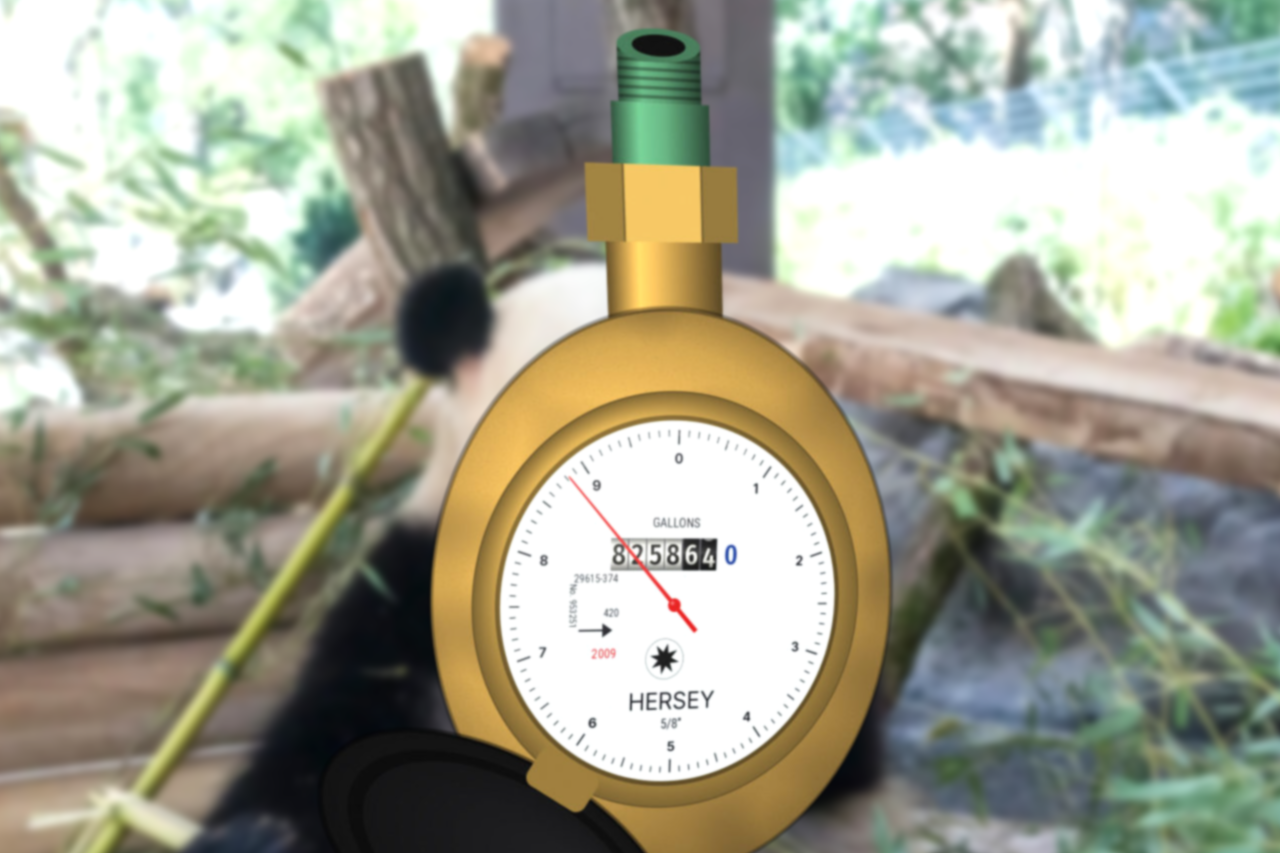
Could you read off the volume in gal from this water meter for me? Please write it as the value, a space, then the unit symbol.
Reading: 8258638.8 gal
